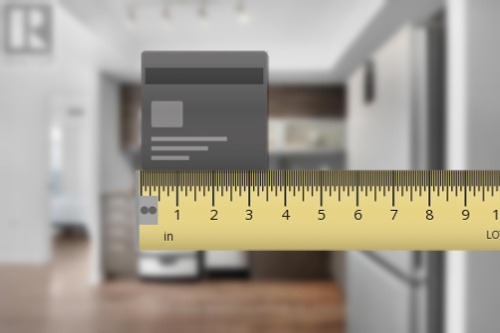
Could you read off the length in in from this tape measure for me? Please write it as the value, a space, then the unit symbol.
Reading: 3.5 in
